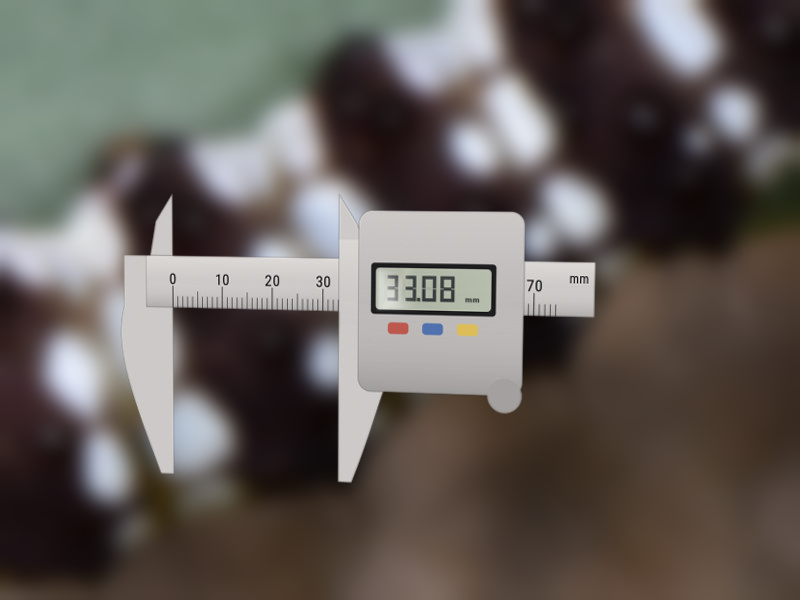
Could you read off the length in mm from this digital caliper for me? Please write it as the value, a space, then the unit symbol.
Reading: 33.08 mm
